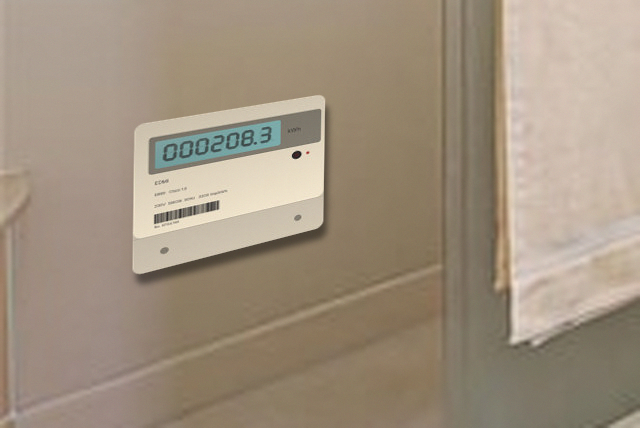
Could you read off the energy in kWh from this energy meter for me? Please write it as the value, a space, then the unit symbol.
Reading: 208.3 kWh
